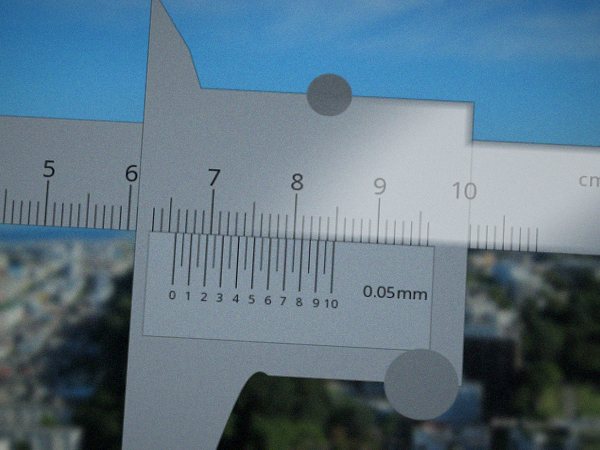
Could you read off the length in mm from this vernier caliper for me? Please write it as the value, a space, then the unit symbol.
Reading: 65.8 mm
